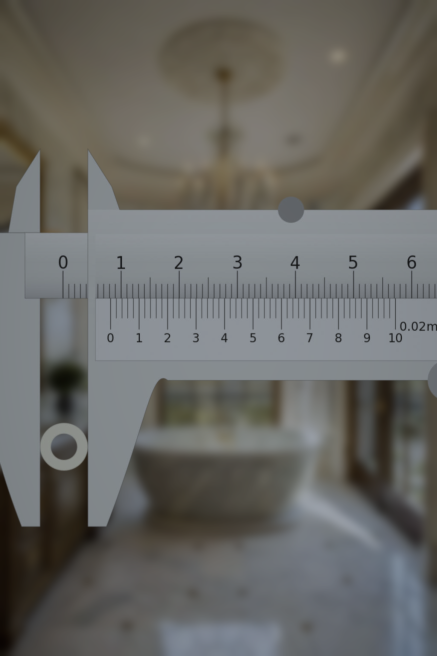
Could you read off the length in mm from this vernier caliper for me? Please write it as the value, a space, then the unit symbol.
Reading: 8.2 mm
